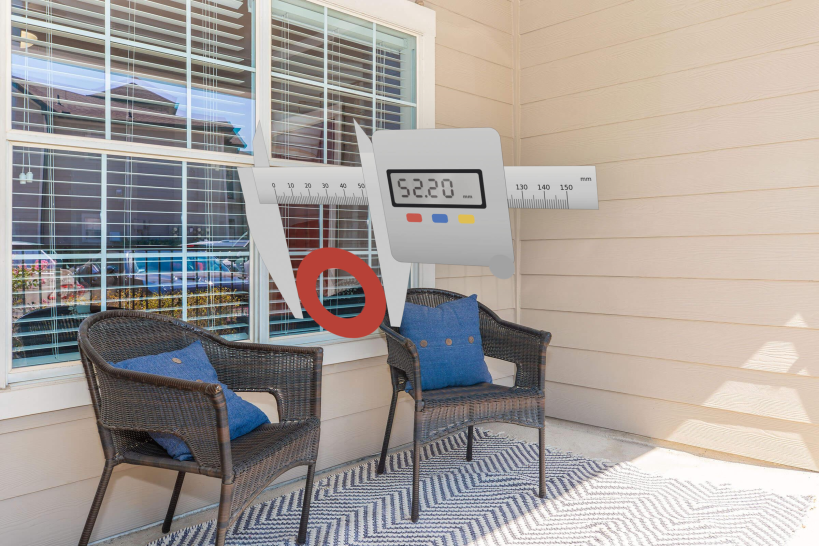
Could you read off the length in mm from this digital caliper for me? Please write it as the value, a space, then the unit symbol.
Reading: 52.20 mm
